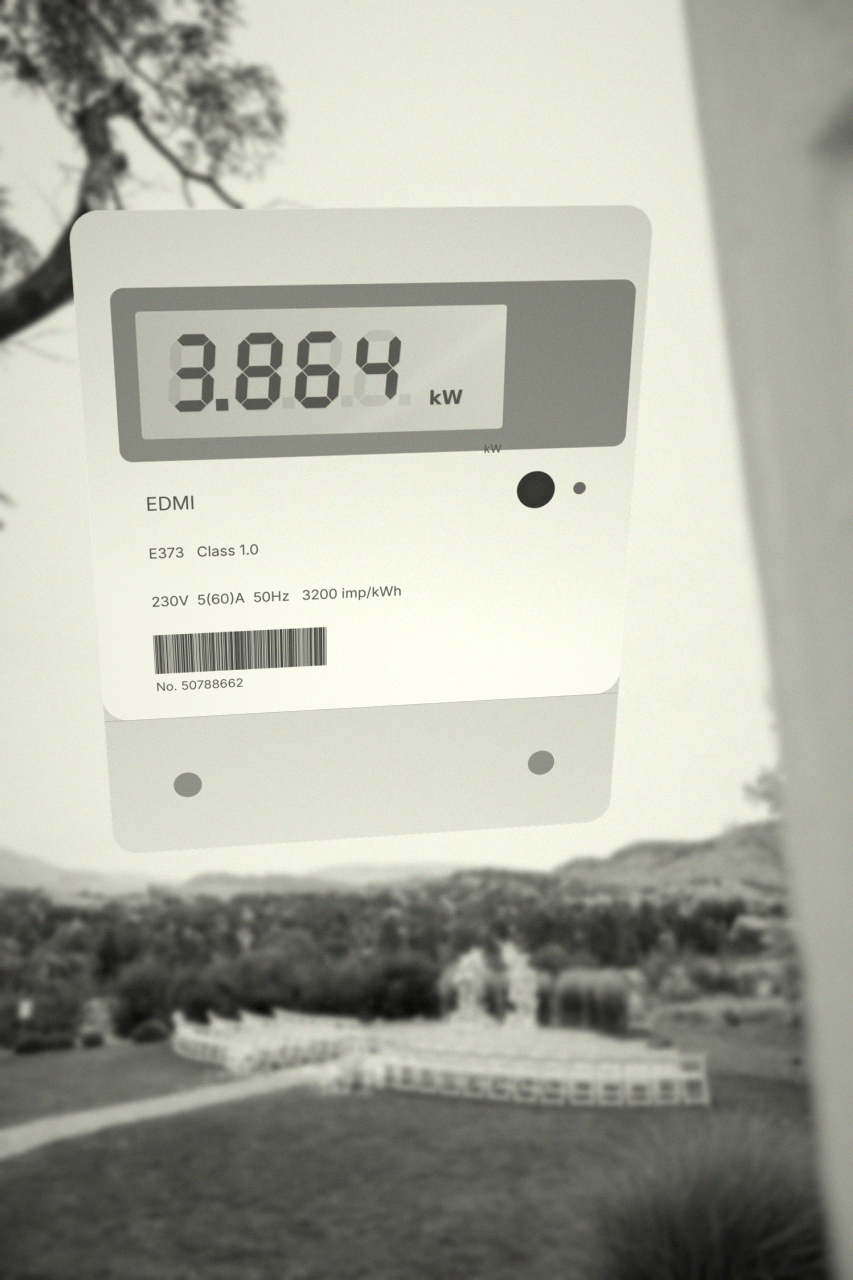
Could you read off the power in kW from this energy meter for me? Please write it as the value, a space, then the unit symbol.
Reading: 3.864 kW
